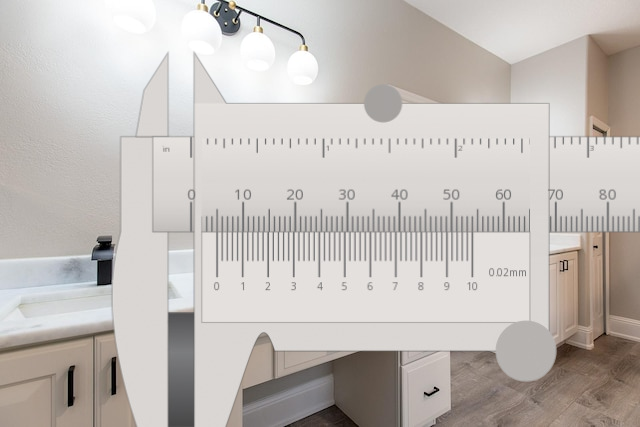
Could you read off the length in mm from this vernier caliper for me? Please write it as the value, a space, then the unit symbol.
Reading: 5.0 mm
